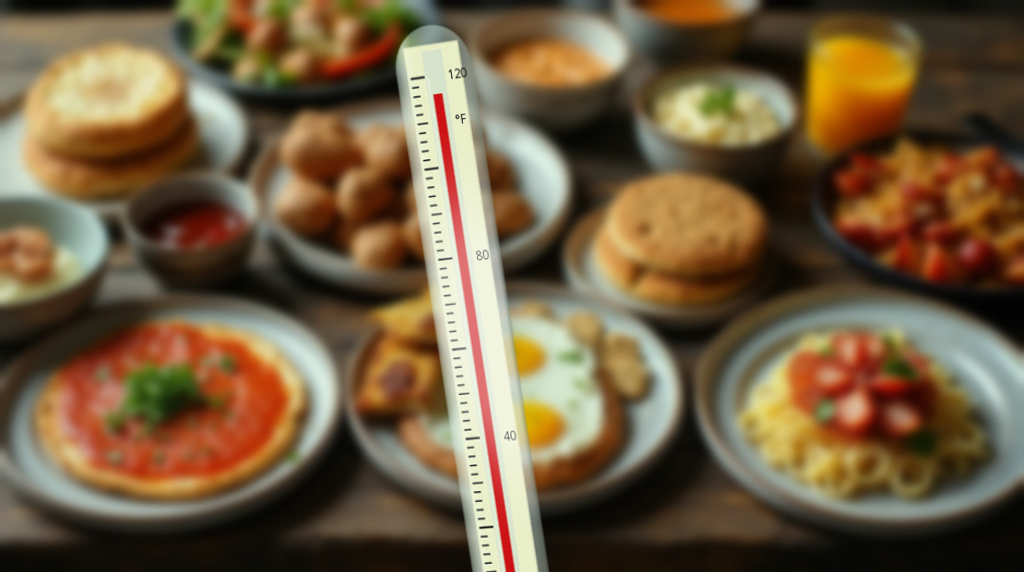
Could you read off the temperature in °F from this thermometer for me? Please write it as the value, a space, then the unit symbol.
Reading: 116 °F
